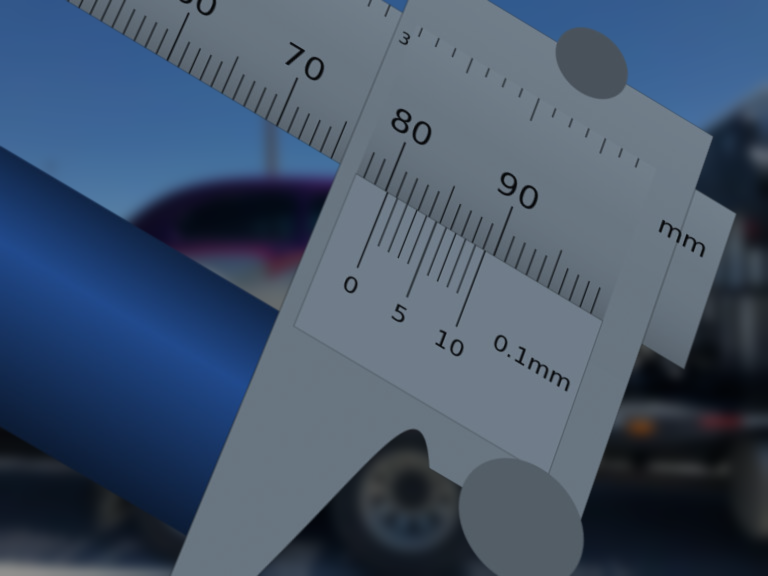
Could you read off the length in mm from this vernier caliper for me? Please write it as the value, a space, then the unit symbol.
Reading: 80.2 mm
